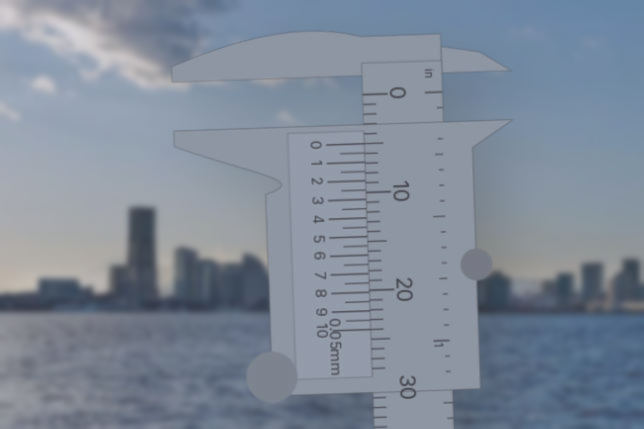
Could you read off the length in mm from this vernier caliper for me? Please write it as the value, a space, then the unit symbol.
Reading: 5.0 mm
